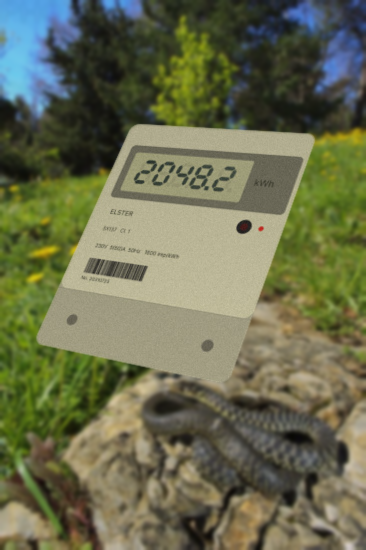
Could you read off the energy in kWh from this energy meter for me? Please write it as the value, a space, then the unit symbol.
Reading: 2048.2 kWh
